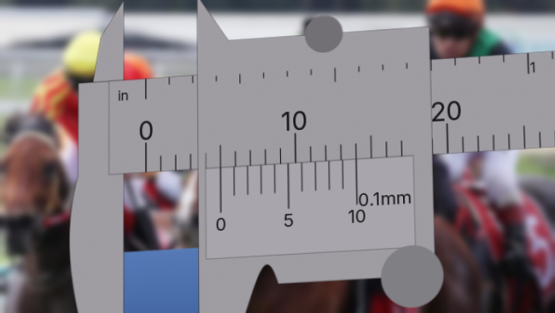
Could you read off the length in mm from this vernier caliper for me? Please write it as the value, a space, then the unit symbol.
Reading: 5.0 mm
